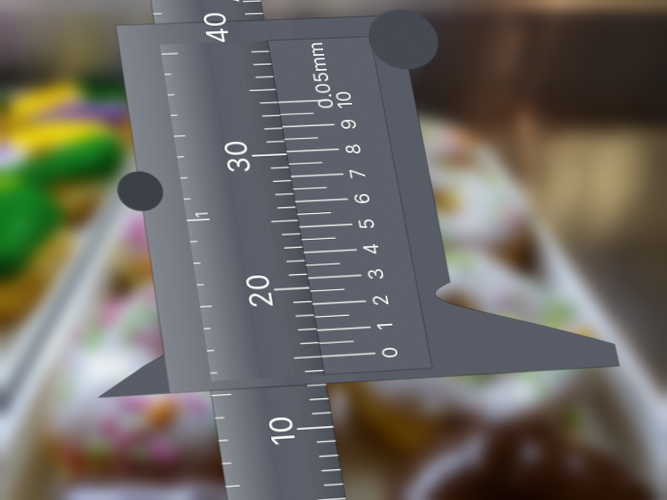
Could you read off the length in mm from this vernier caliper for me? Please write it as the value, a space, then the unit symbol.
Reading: 15.0 mm
